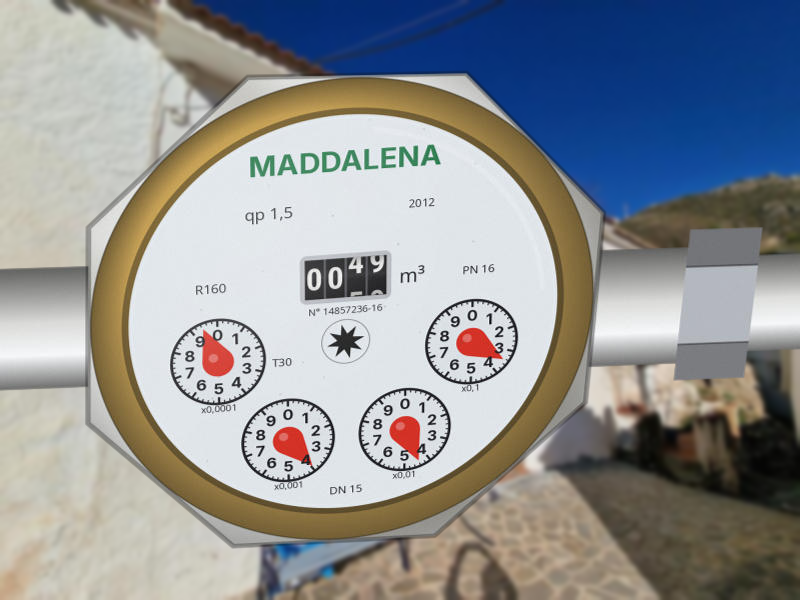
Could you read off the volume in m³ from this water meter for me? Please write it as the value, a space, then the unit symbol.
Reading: 49.3439 m³
